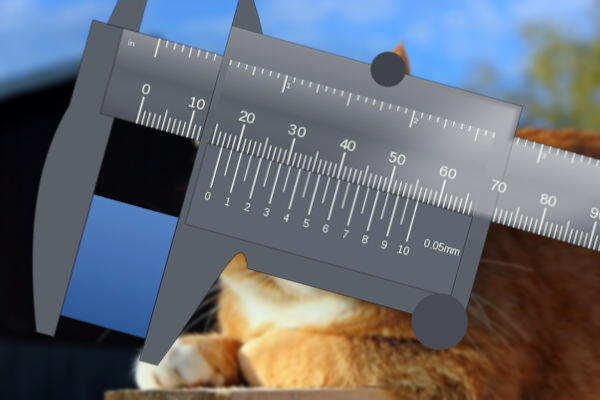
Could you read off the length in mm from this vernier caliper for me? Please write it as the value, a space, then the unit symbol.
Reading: 17.0 mm
